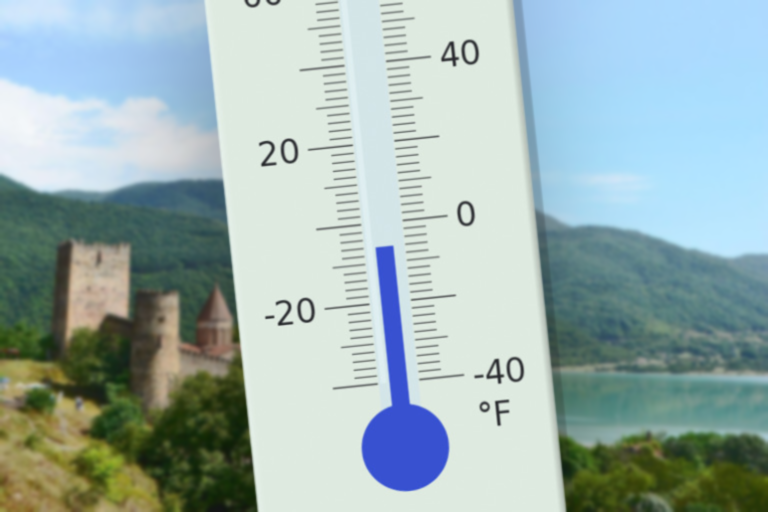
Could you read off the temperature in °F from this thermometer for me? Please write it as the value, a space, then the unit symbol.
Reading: -6 °F
